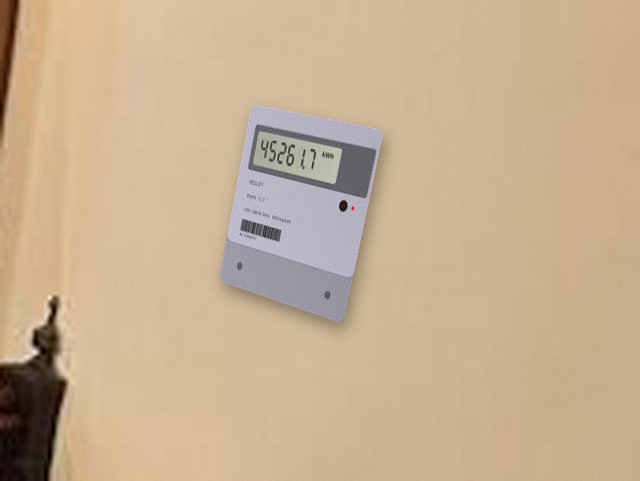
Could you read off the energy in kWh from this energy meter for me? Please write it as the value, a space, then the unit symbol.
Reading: 45261.7 kWh
